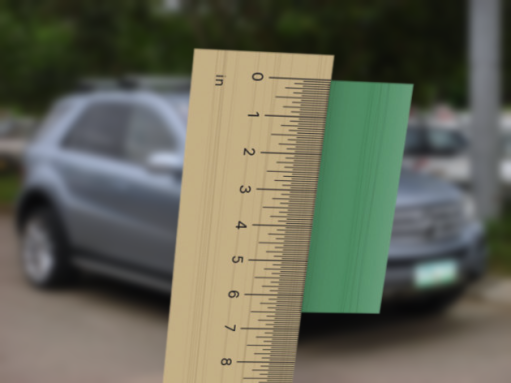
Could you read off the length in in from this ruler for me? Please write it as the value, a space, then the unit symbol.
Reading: 6.5 in
